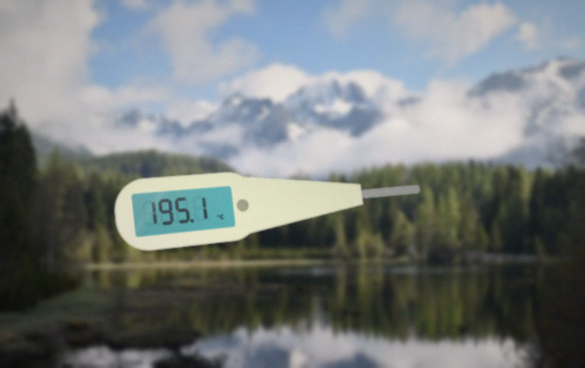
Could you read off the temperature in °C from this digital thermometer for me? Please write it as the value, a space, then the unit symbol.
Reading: 195.1 °C
